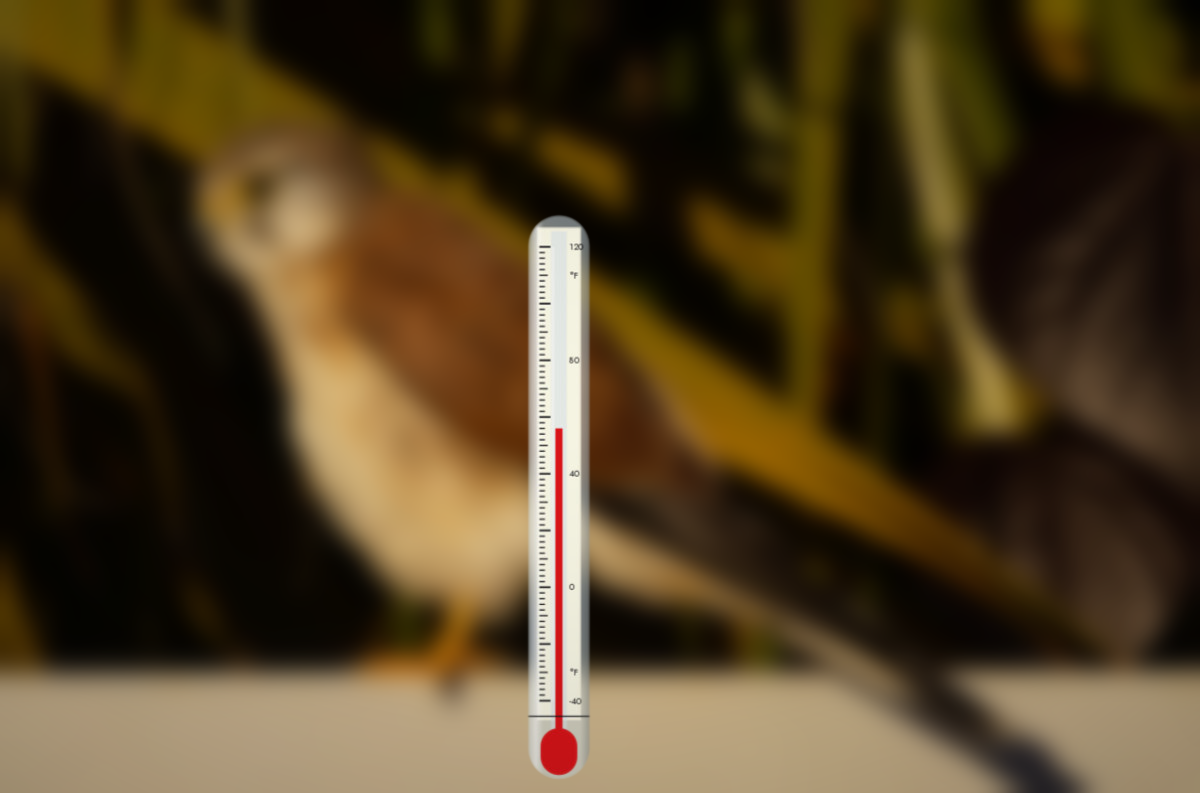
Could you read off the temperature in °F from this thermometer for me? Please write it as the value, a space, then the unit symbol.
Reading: 56 °F
